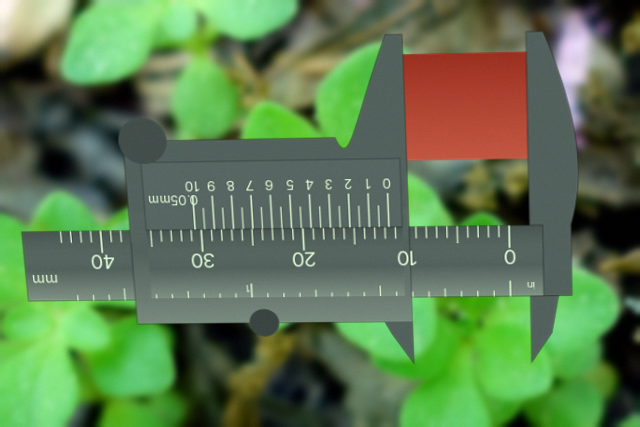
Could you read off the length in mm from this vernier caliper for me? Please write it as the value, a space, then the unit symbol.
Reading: 11.6 mm
